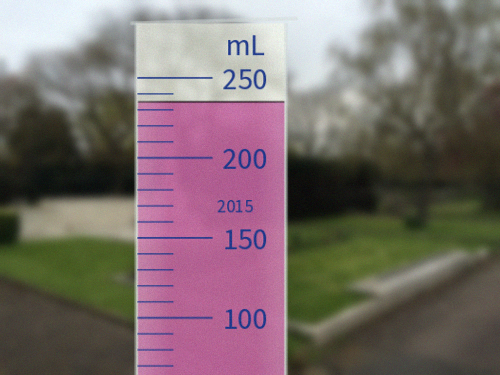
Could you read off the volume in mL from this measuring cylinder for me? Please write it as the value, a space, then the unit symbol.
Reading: 235 mL
